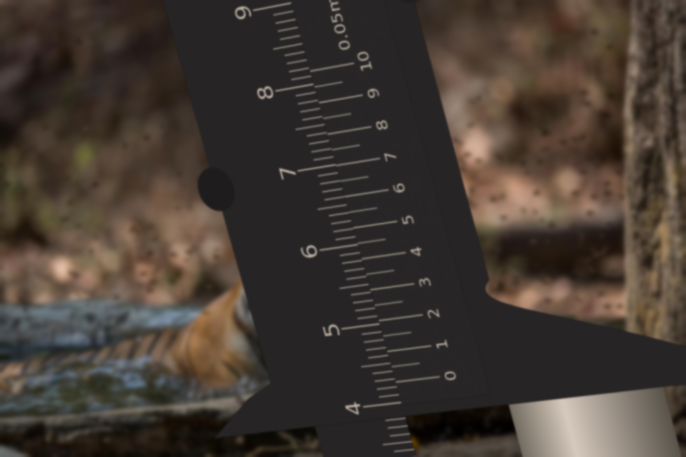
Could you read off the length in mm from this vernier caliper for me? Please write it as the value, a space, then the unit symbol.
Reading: 42.6 mm
